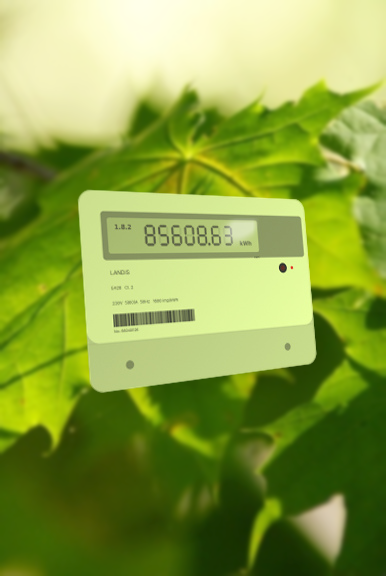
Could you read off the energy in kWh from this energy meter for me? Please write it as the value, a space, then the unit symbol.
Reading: 85608.63 kWh
